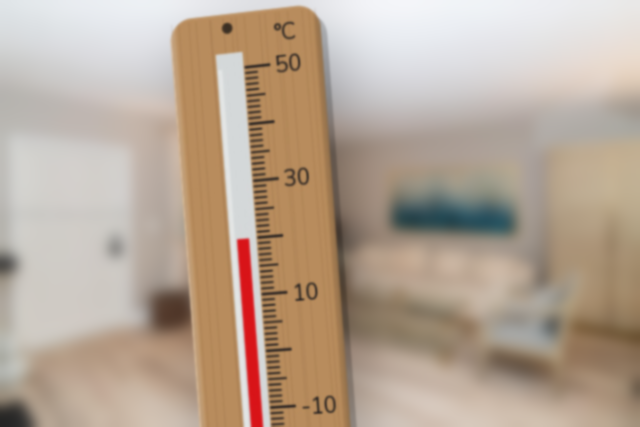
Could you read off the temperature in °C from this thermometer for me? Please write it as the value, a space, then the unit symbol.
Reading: 20 °C
